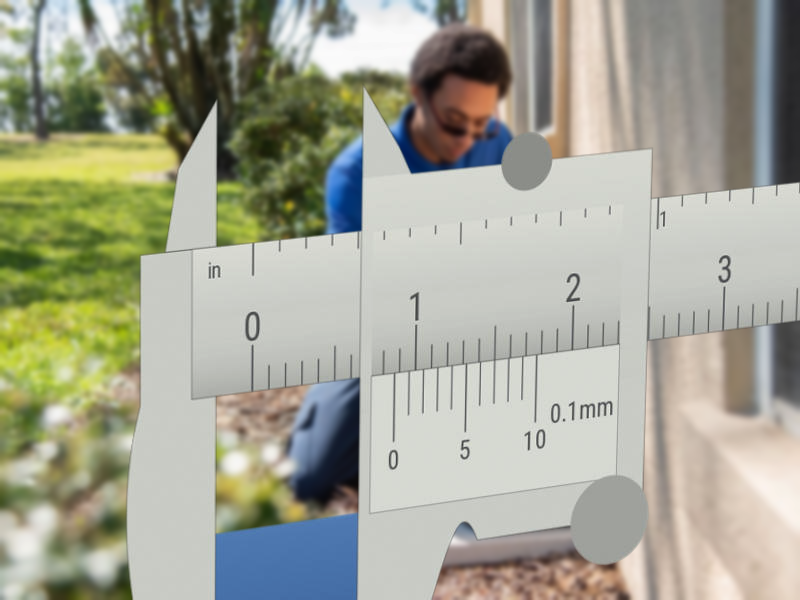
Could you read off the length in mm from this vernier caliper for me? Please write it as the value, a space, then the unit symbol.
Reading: 8.7 mm
